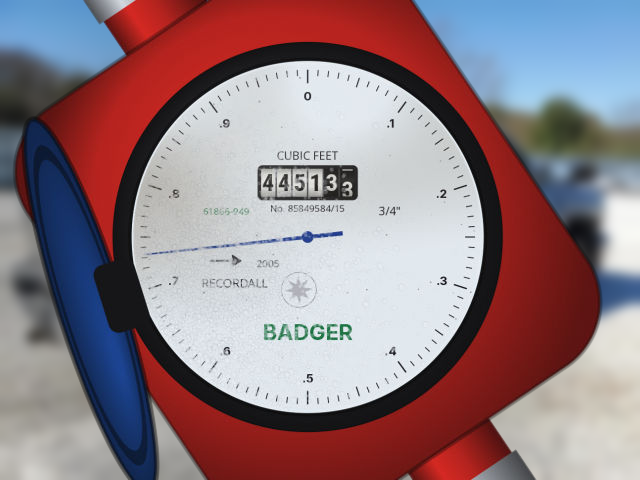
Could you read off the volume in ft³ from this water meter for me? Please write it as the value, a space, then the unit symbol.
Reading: 445132.73 ft³
